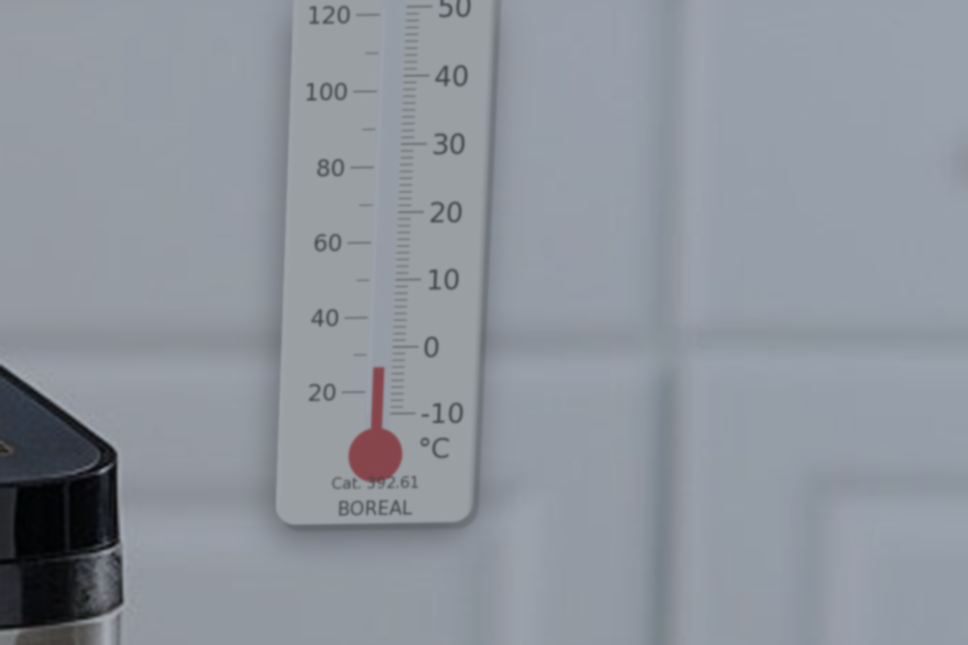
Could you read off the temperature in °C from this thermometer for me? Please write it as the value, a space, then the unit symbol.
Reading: -3 °C
